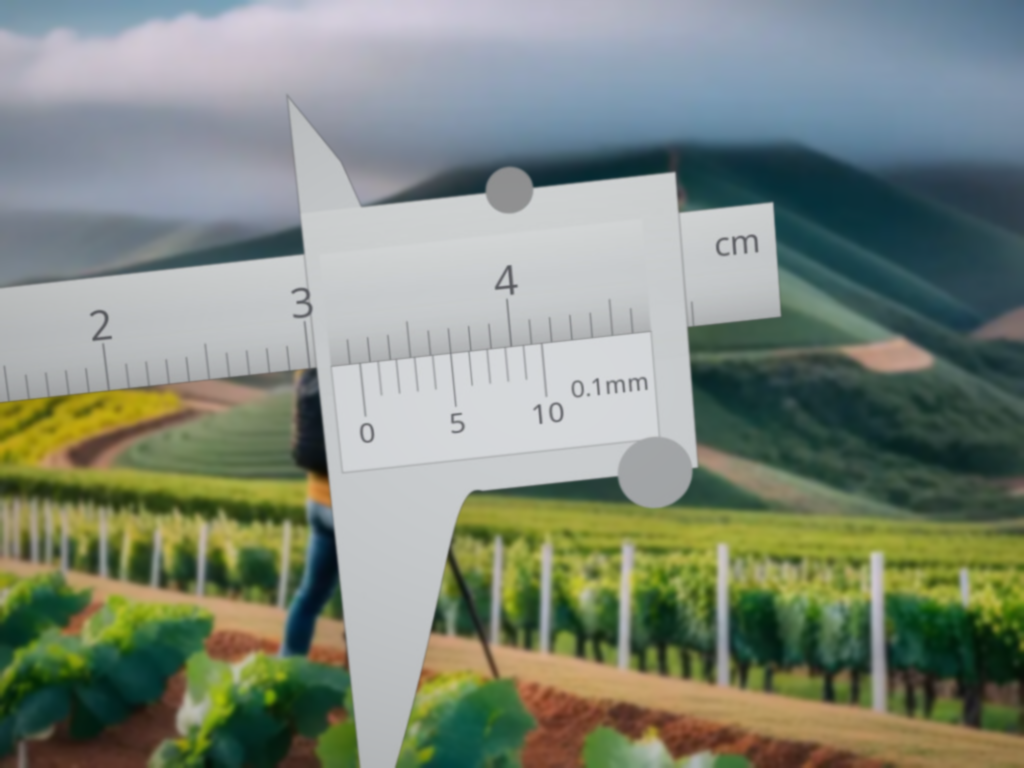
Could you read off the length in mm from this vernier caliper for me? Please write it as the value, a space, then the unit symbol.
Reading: 32.5 mm
